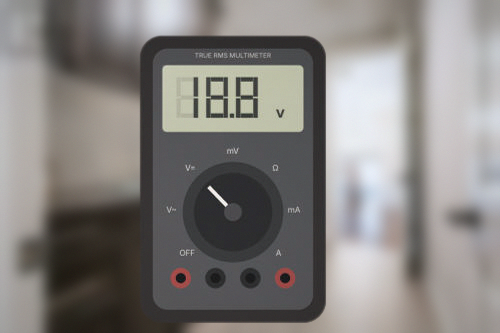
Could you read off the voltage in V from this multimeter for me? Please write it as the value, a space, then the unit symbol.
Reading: 18.8 V
